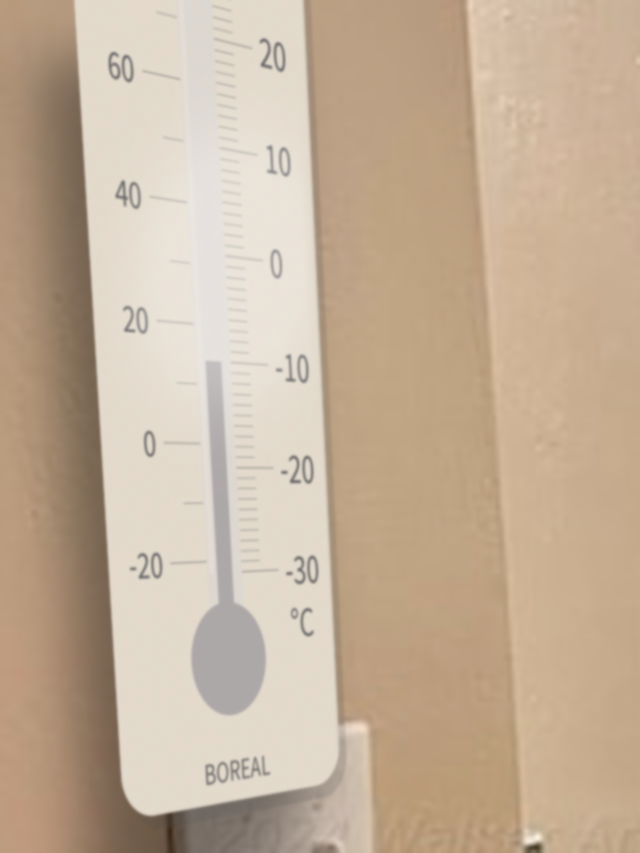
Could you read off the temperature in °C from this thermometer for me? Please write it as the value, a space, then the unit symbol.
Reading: -10 °C
